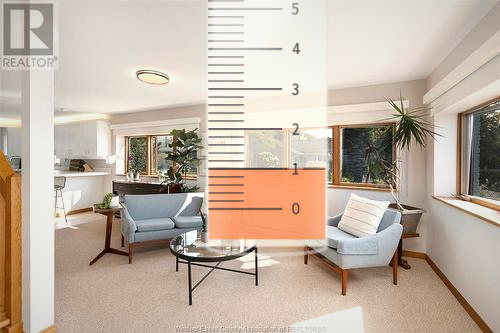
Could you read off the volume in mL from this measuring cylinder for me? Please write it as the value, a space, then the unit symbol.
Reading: 1 mL
